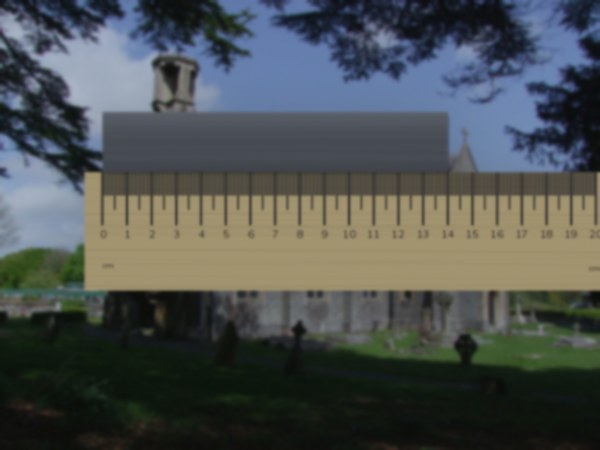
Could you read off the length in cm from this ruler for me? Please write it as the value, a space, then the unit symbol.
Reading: 14 cm
